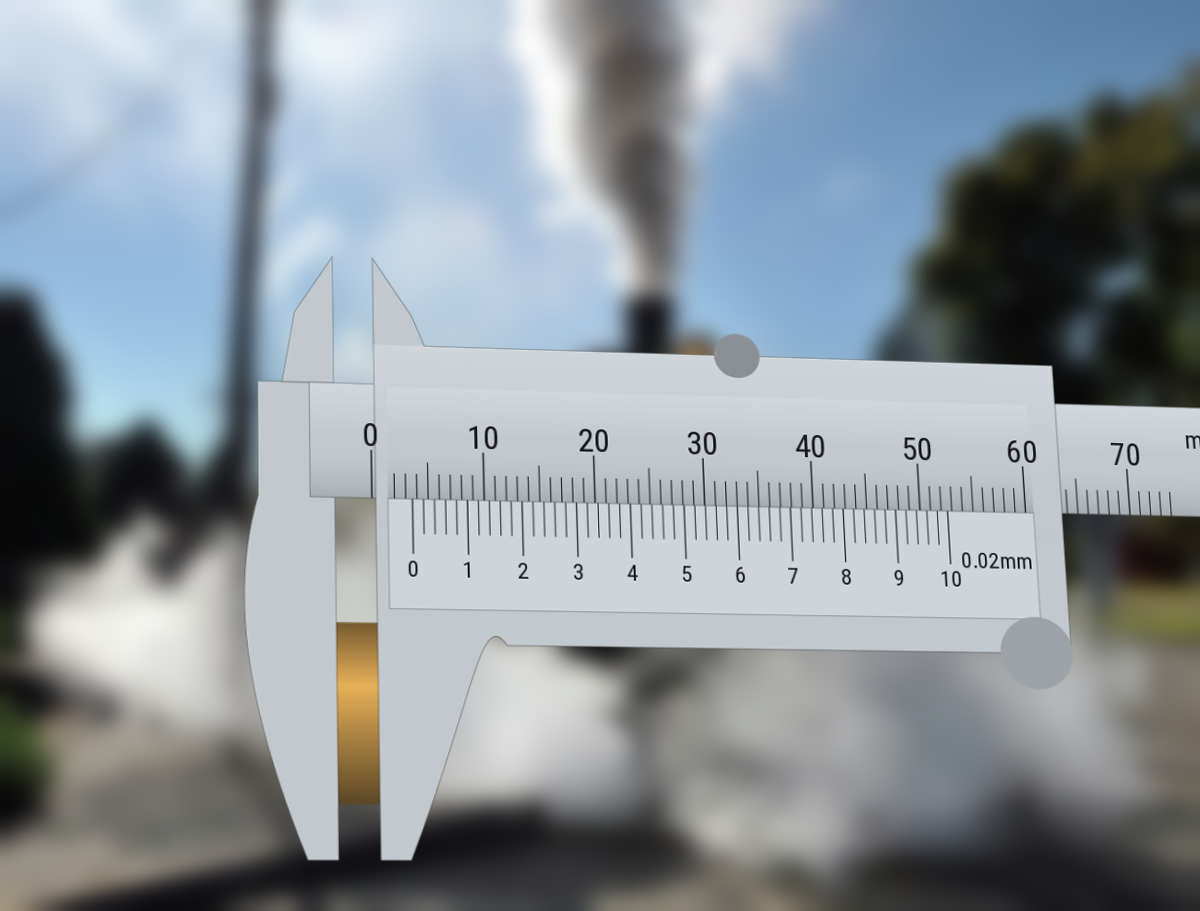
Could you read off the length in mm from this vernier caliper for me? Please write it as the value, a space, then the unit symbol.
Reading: 3.6 mm
